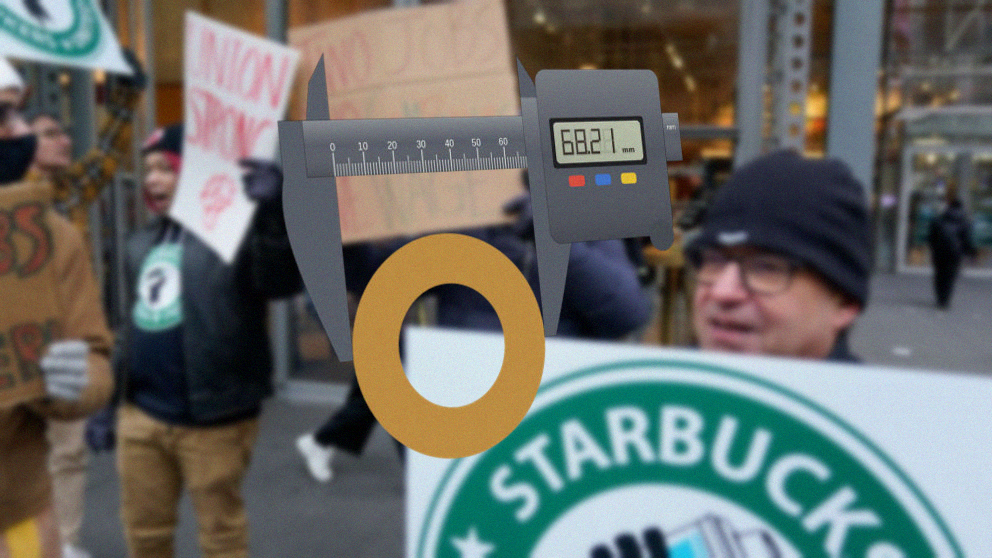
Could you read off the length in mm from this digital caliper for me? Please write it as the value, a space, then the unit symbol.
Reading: 68.21 mm
